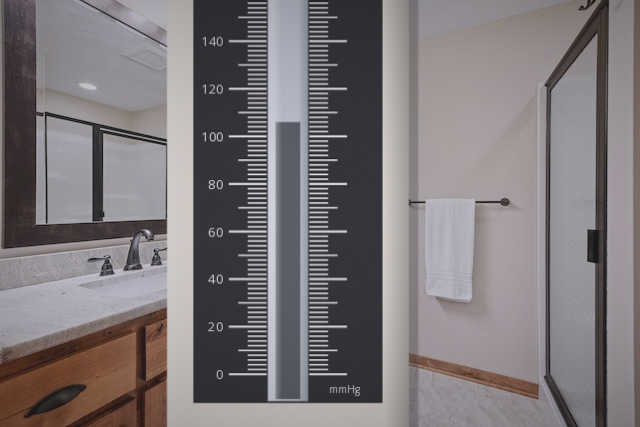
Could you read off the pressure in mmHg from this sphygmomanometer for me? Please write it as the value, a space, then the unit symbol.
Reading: 106 mmHg
